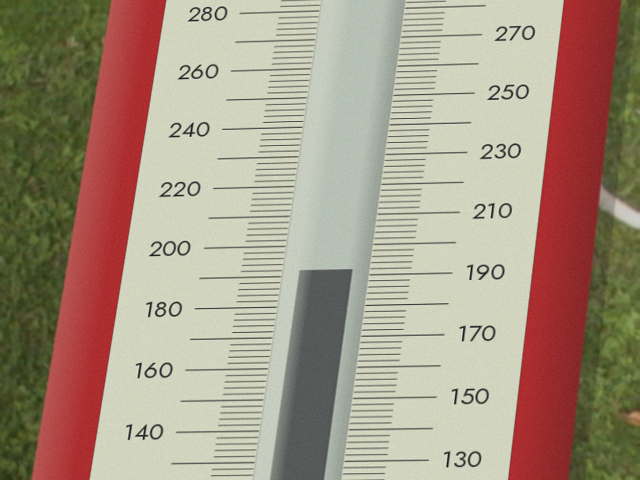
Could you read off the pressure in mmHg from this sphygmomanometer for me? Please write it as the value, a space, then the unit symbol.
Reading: 192 mmHg
